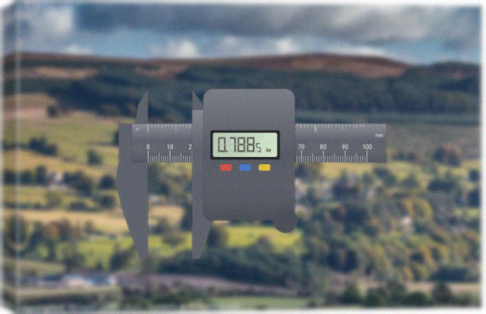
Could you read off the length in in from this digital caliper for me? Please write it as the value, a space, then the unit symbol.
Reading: 0.7885 in
